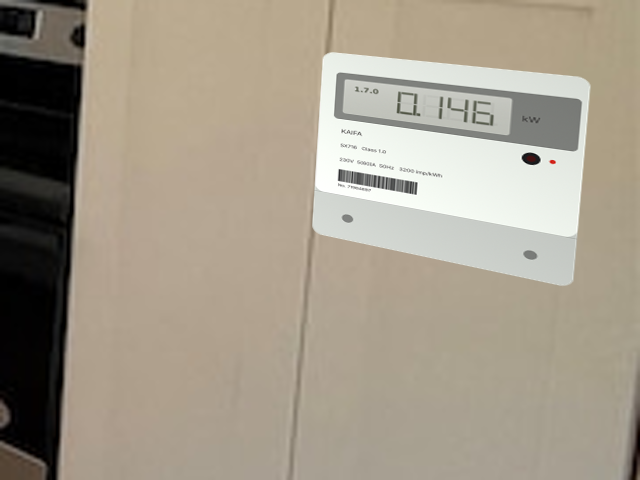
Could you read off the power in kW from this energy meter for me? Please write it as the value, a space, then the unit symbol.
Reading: 0.146 kW
